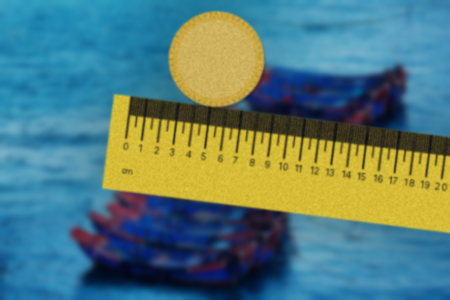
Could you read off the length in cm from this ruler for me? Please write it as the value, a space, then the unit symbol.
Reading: 6 cm
